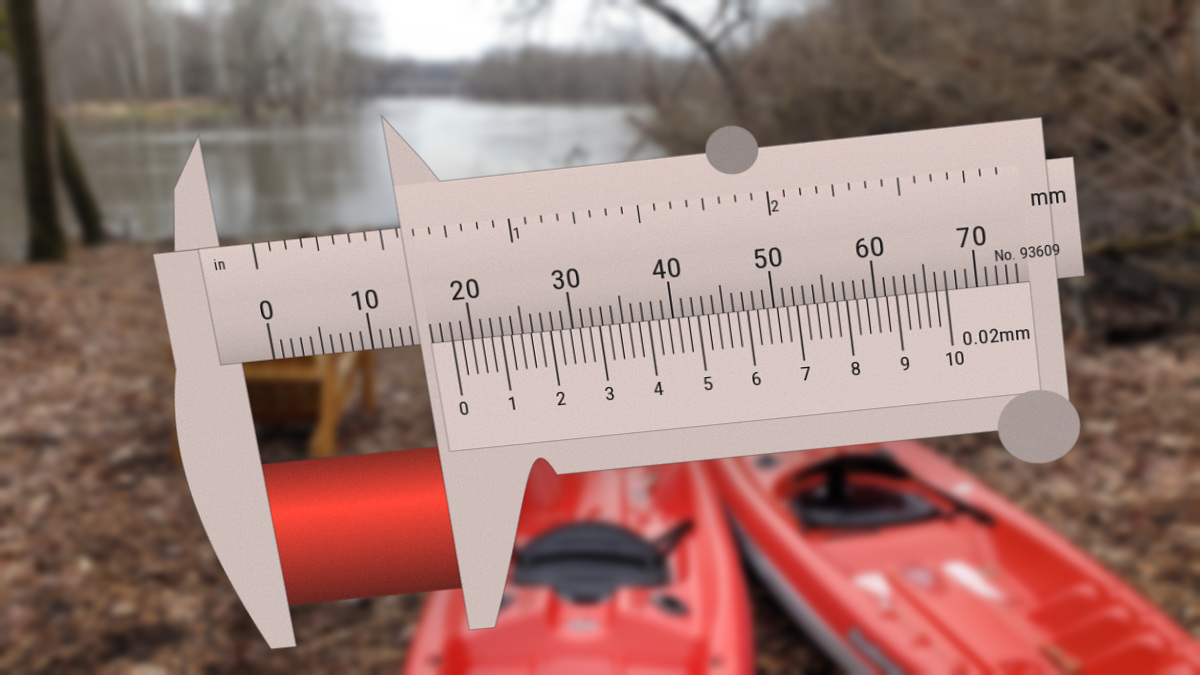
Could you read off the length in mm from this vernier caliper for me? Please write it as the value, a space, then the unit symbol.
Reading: 18.0 mm
